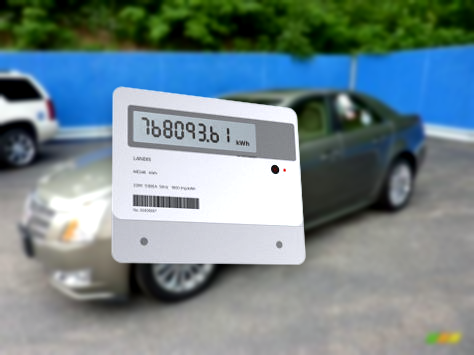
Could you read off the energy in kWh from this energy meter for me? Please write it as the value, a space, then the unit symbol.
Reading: 768093.61 kWh
